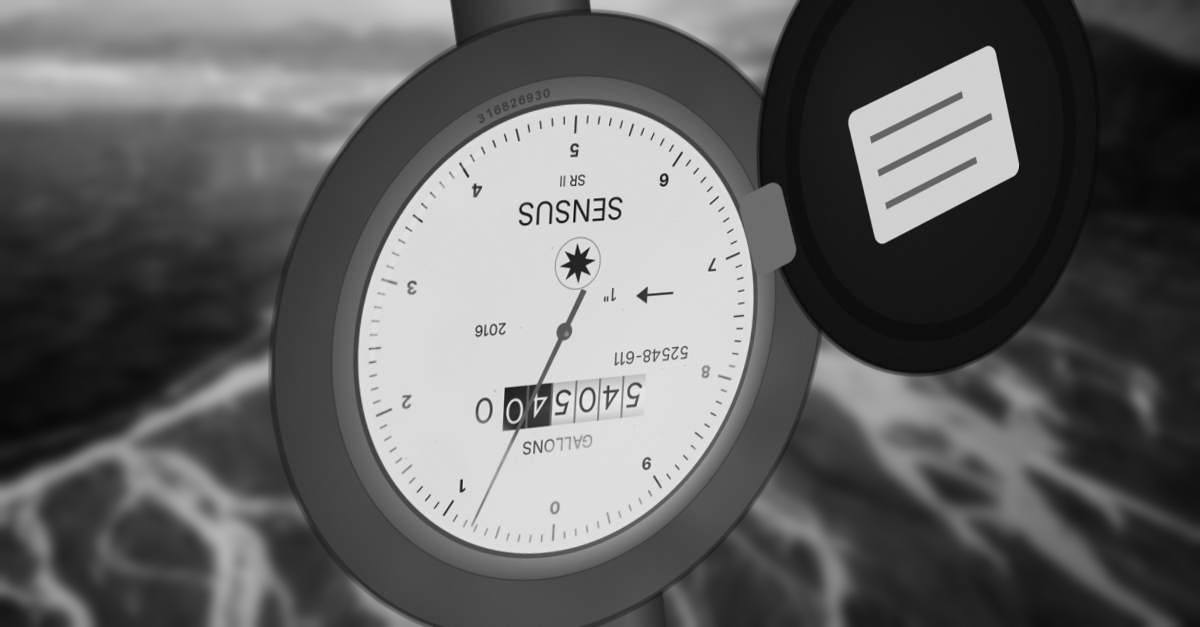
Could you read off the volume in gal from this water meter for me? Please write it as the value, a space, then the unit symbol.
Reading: 5405400.7 gal
